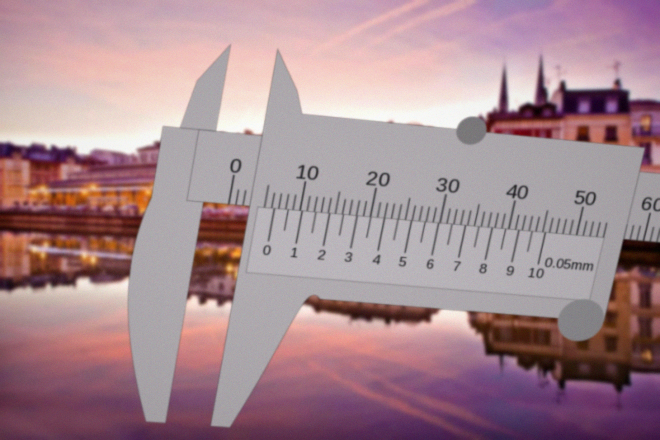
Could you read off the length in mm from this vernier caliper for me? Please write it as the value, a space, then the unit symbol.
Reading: 6.4 mm
